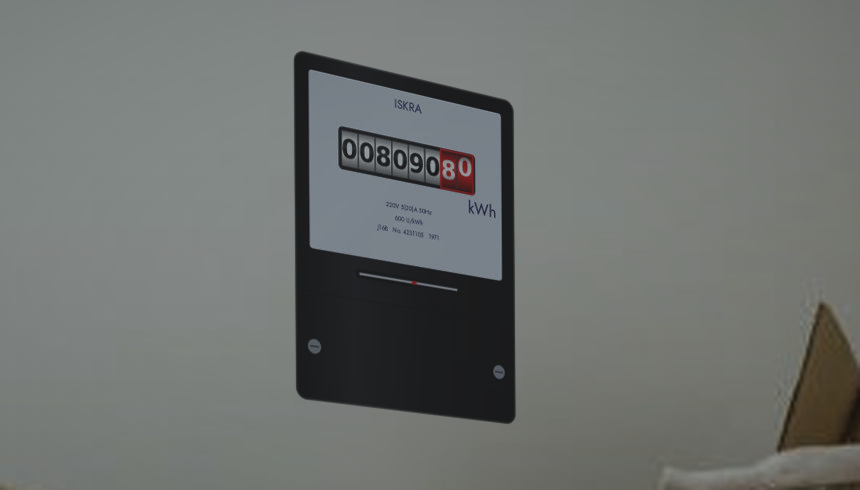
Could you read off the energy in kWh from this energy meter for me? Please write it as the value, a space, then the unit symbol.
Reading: 8090.80 kWh
